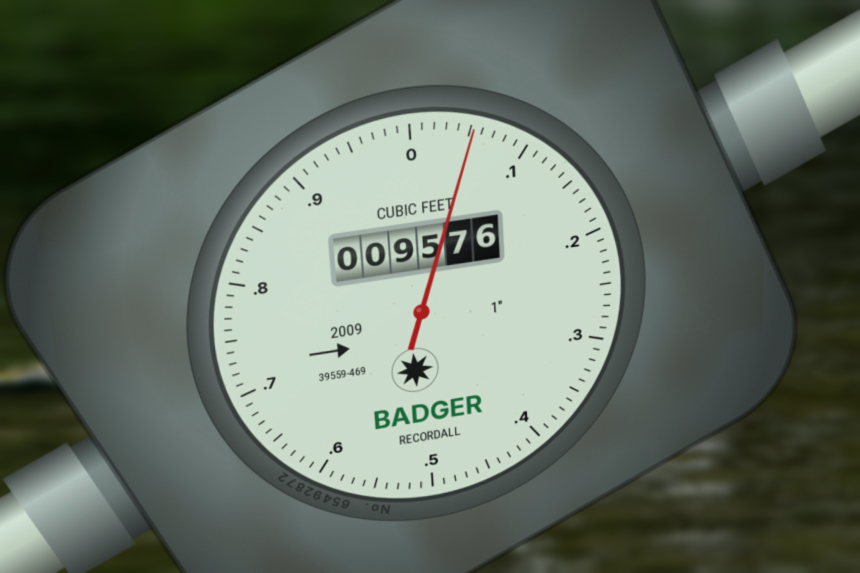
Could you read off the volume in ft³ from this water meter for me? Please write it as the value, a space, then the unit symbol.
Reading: 9576.05 ft³
